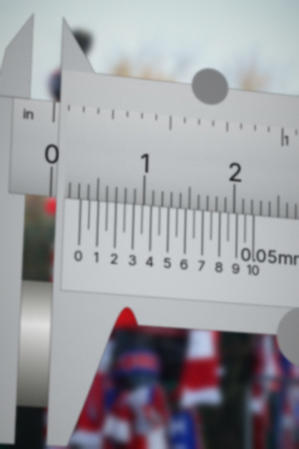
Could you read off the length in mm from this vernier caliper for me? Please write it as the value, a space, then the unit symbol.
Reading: 3.2 mm
